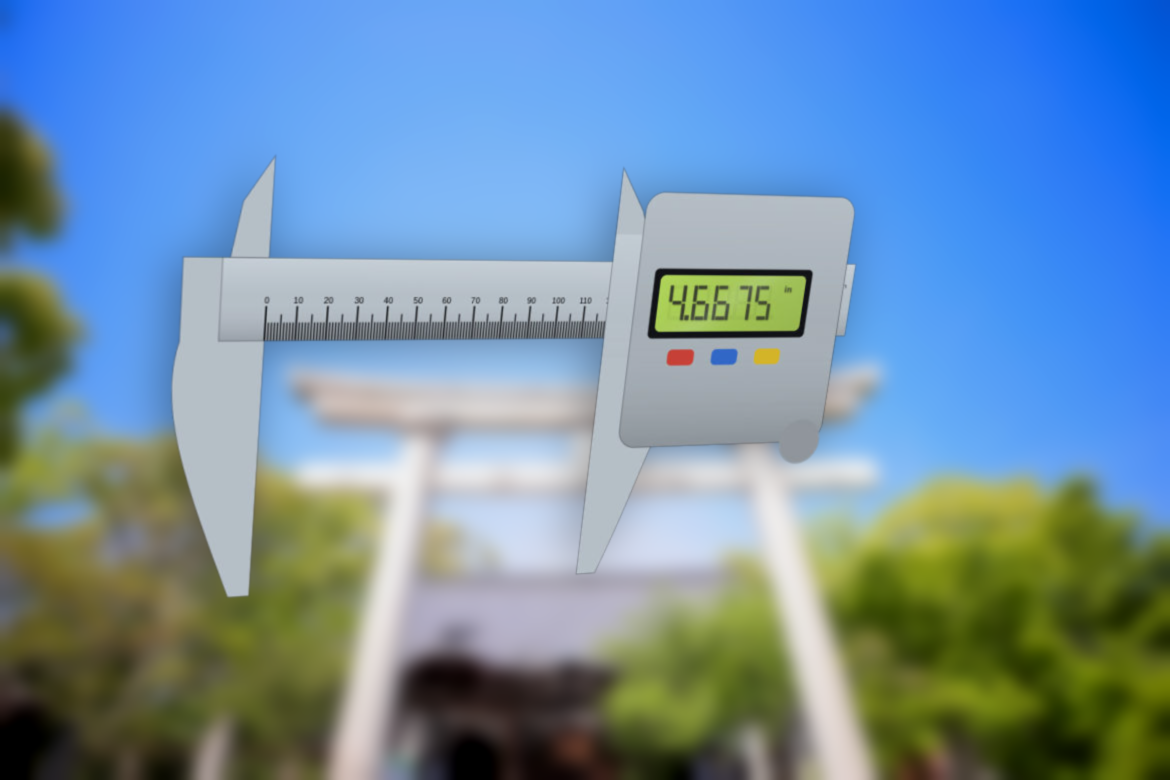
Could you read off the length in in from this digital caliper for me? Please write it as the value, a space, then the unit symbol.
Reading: 4.6675 in
